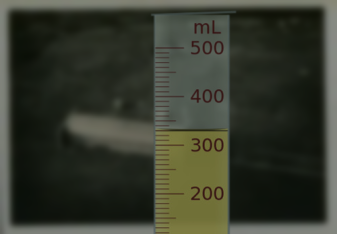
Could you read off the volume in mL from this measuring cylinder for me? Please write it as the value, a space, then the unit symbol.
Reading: 330 mL
